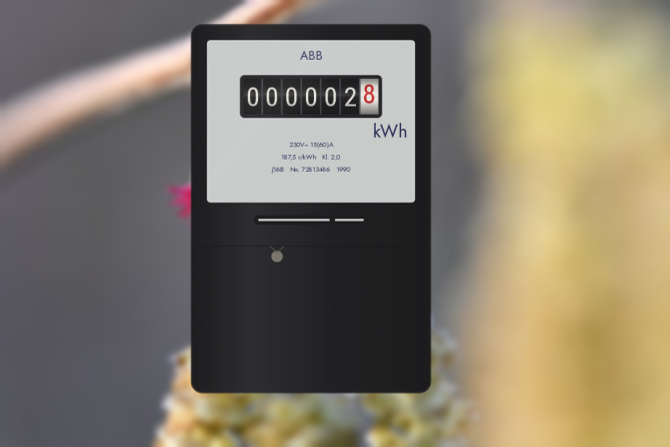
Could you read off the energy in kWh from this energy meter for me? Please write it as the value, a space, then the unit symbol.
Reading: 2.8 kWh
